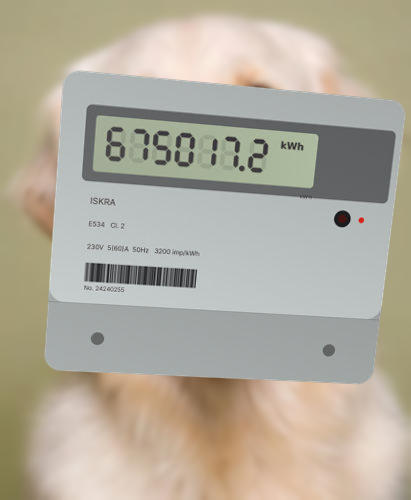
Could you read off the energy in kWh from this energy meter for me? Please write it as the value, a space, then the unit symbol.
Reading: 675017.2 kWh
